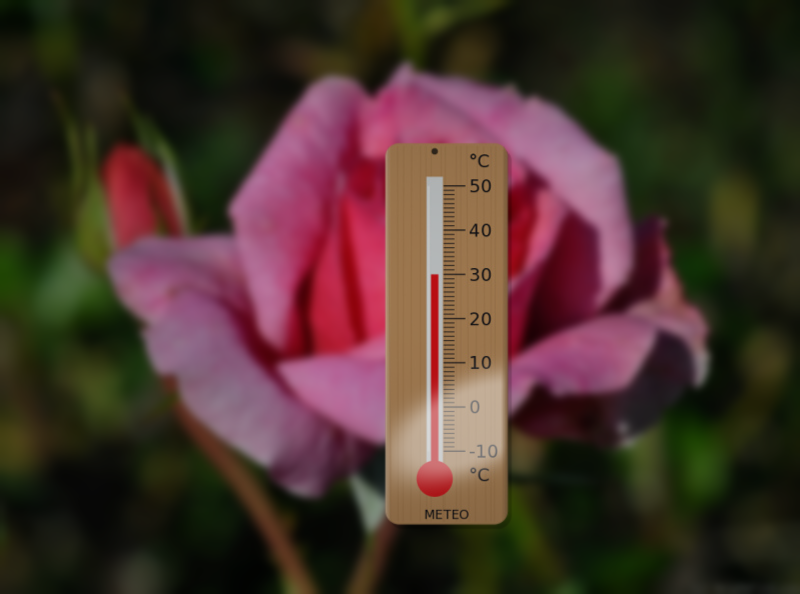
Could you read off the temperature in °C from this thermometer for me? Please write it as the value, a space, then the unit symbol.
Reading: 30 °C
